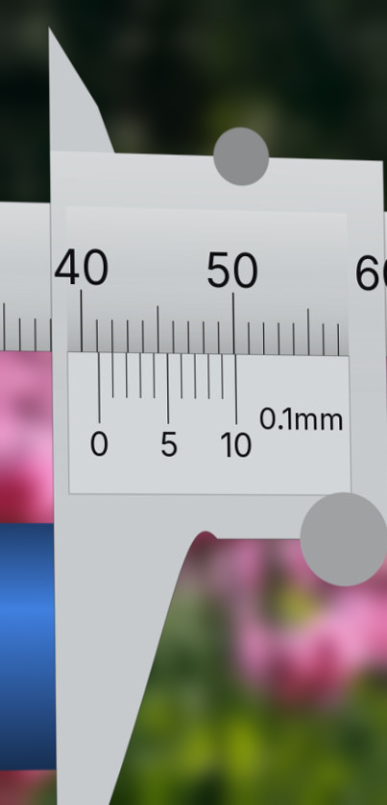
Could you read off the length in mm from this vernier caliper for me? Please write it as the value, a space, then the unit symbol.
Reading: 41.1 mm
